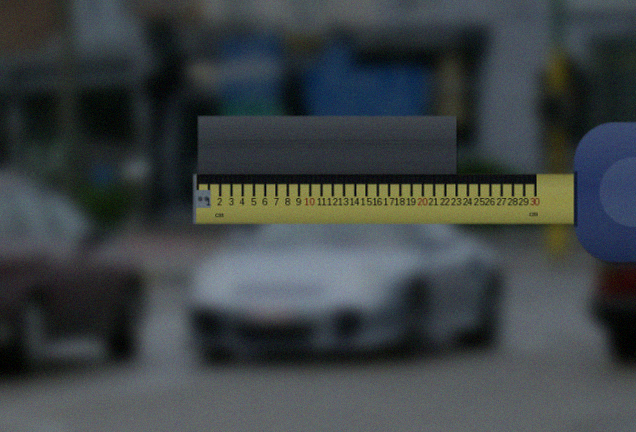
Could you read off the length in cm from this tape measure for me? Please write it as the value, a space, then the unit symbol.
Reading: 23 cm
